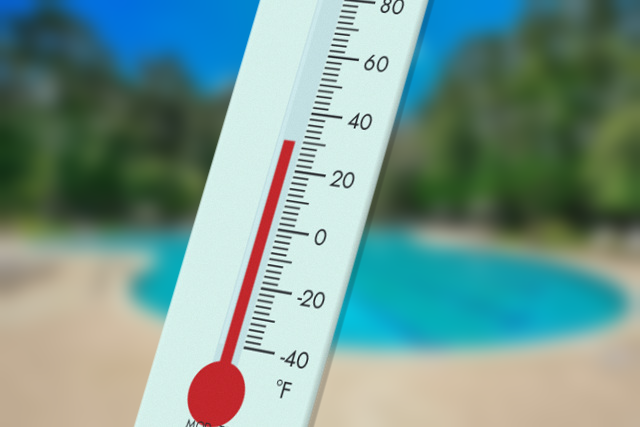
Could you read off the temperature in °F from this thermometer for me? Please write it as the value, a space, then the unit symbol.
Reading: 30 °F
